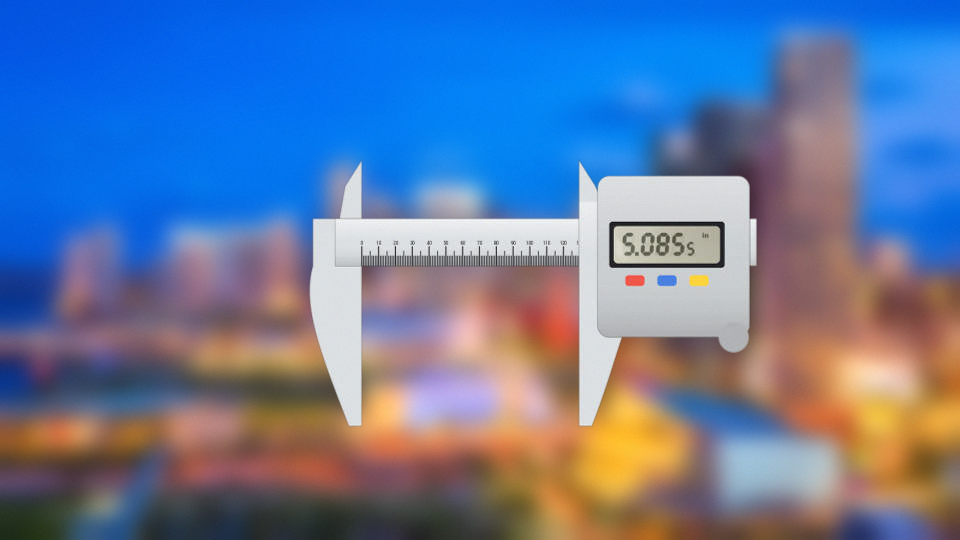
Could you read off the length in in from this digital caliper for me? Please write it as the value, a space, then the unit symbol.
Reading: 5.0855 in
